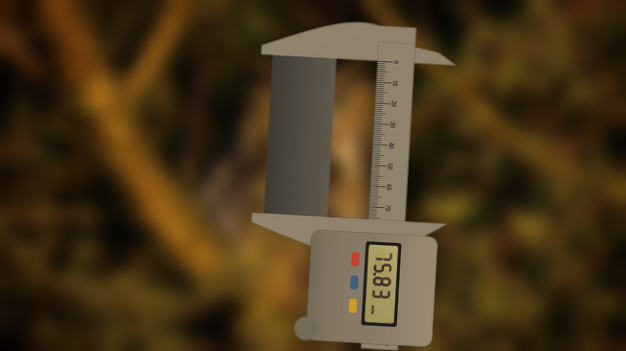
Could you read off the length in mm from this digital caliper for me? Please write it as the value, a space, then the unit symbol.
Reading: 75.83 mm
